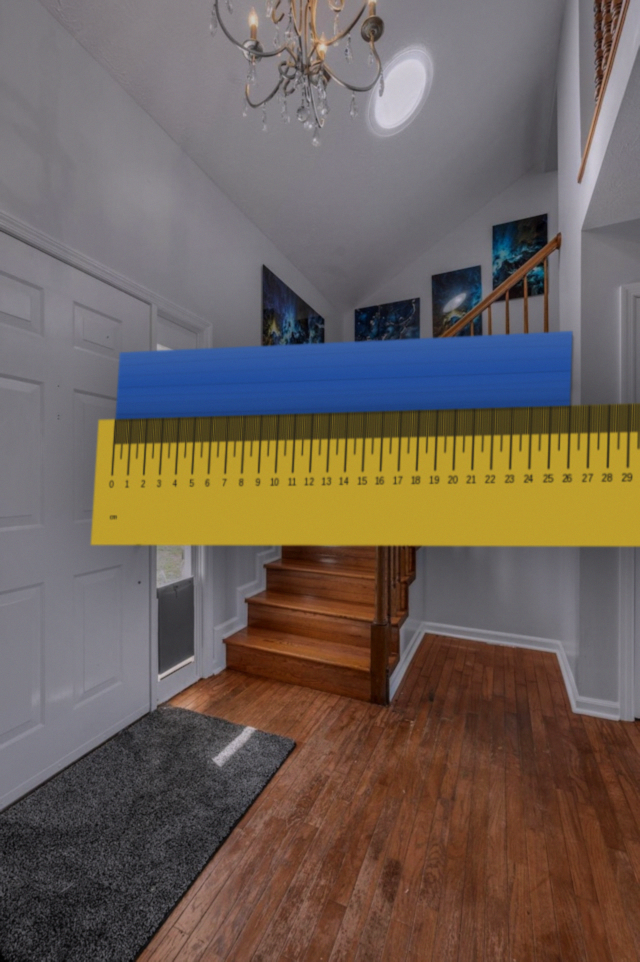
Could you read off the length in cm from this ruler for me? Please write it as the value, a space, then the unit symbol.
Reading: 26 cm
